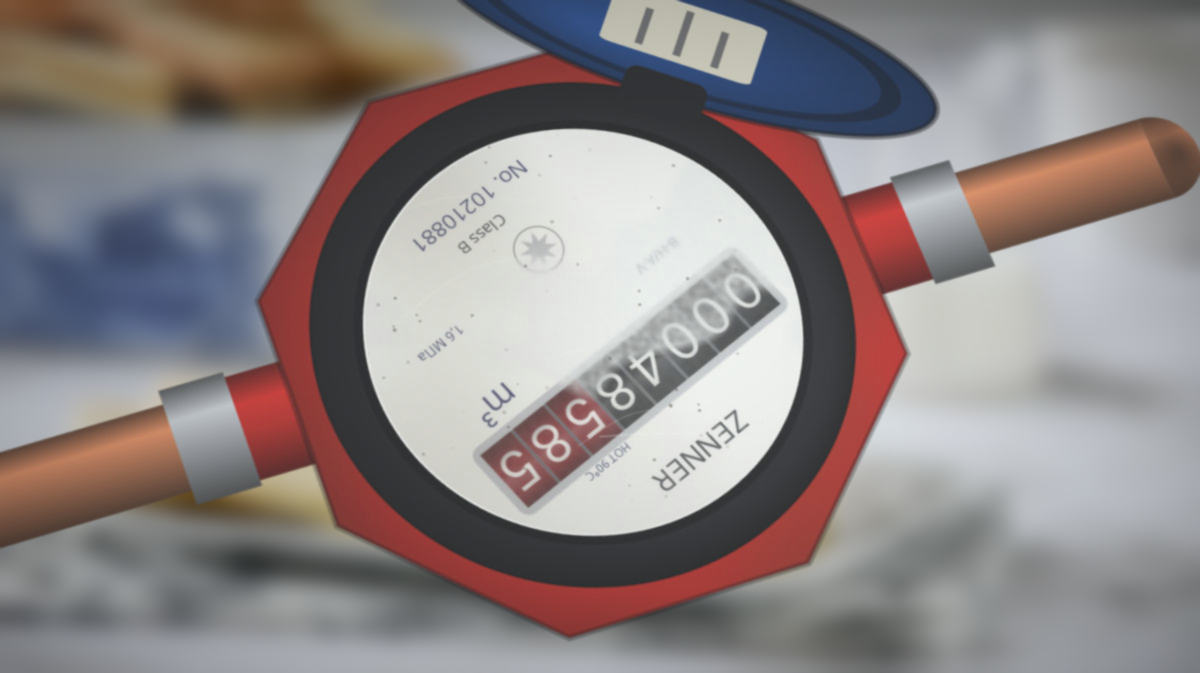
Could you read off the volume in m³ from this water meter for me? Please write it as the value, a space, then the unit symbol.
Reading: 48.585 m³
